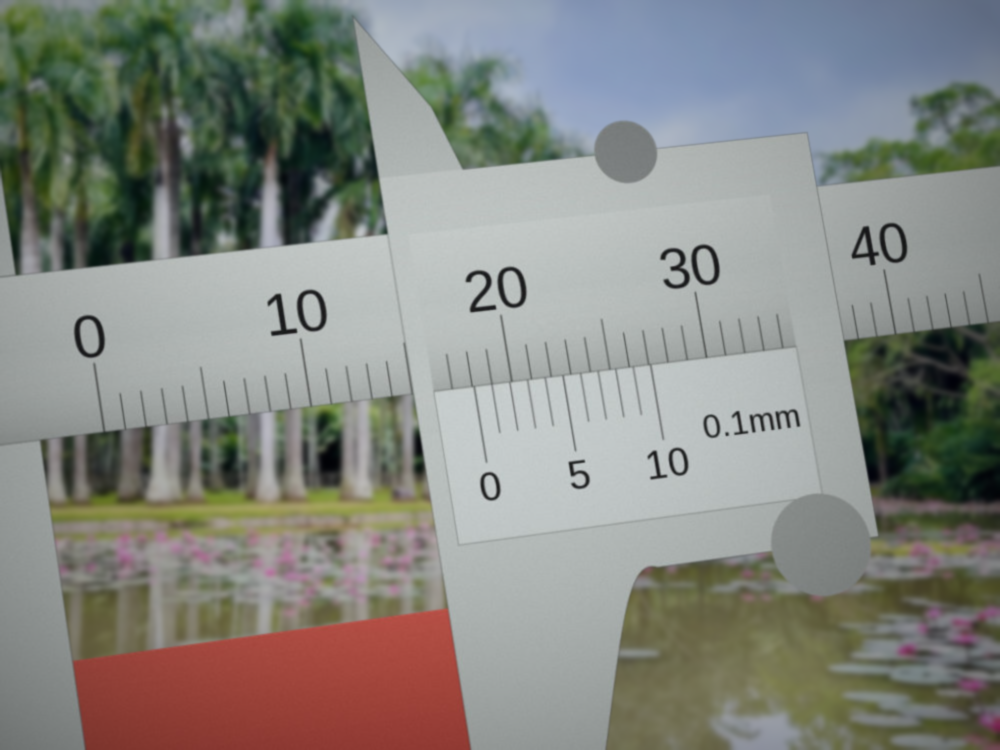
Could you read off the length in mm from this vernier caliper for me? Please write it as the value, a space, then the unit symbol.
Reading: 18.1 mm
